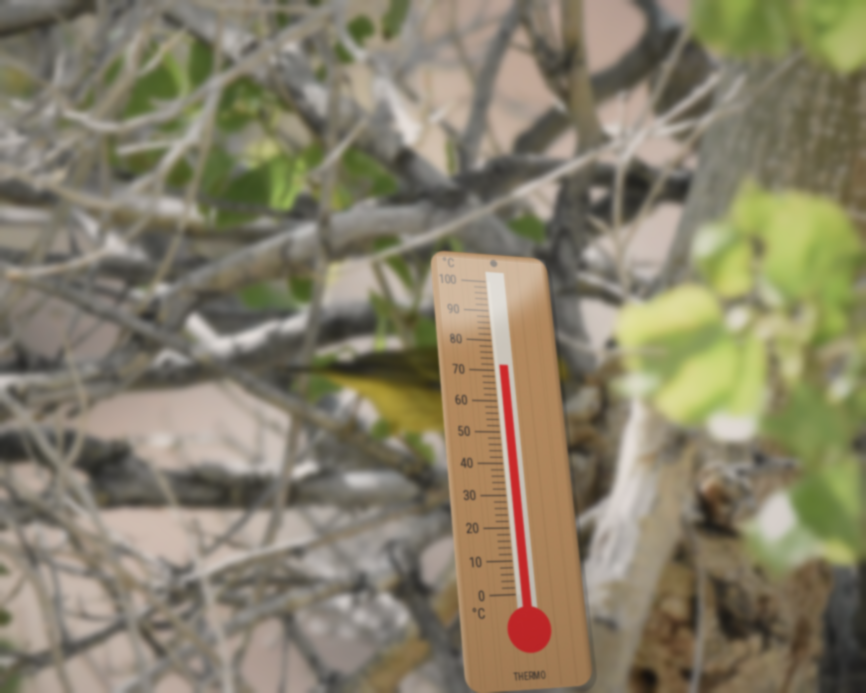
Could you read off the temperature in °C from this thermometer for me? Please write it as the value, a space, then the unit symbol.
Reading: 72 °C
